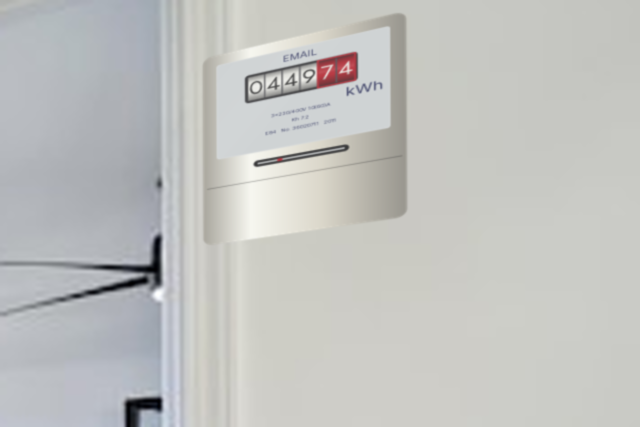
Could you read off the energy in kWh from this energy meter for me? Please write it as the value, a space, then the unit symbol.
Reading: 449.74 kWh
